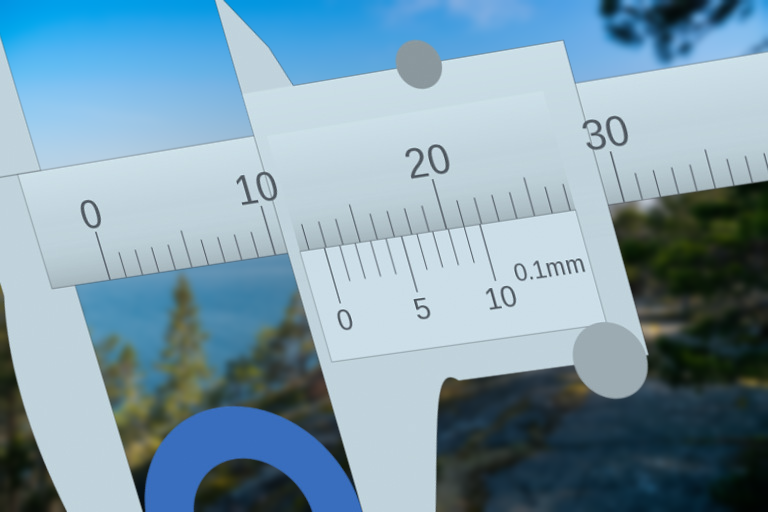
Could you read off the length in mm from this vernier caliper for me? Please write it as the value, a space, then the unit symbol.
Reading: 12.9 mm
